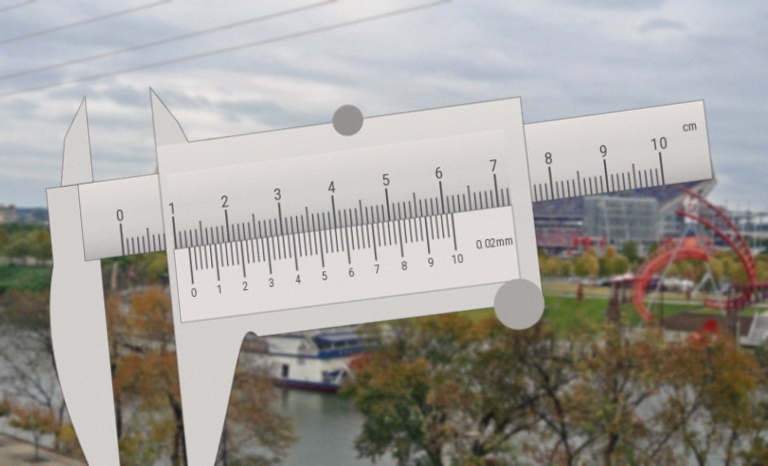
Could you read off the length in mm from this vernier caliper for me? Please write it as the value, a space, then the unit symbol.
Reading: 12.5 mm
